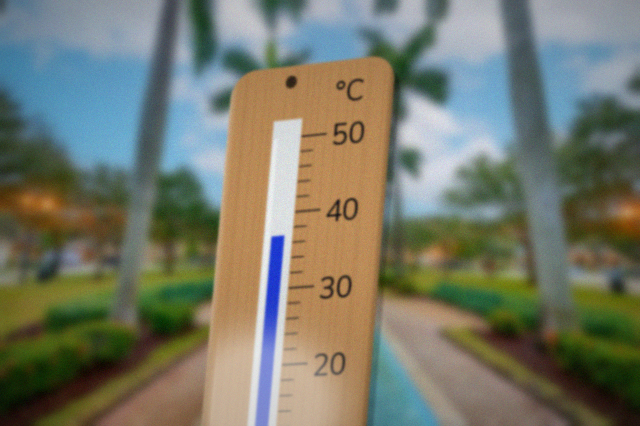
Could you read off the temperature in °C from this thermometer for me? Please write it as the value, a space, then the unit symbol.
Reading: 37 °C
